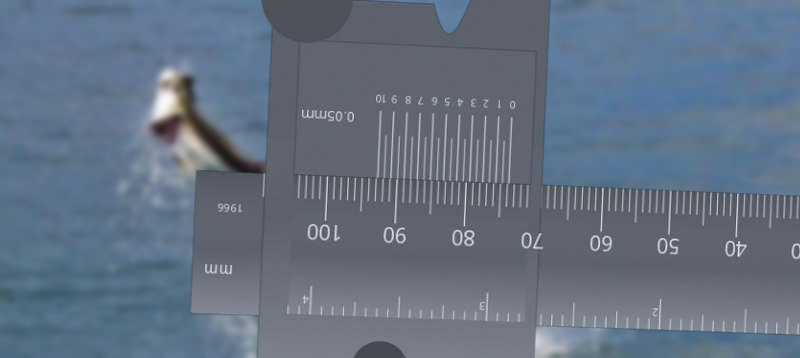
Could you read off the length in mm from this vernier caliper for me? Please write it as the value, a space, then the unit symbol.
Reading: 73.8 mm
